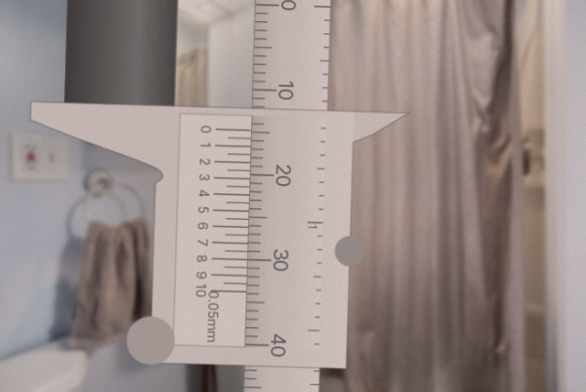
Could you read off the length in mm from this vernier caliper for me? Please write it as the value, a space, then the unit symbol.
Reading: 14.8 mm
